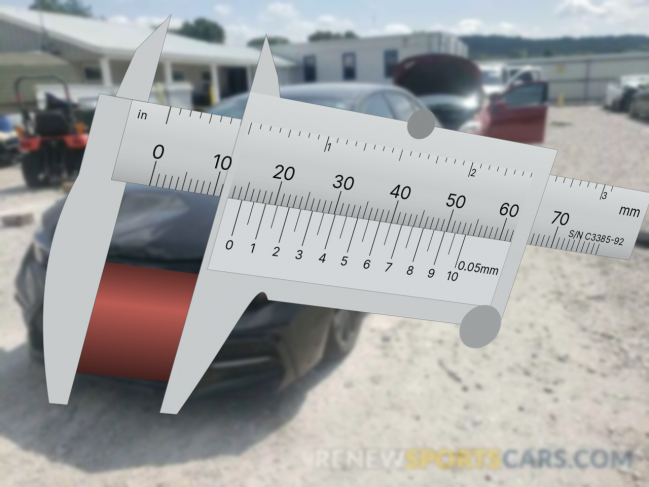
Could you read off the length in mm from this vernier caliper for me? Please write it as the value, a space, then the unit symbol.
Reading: 14.6 mm
